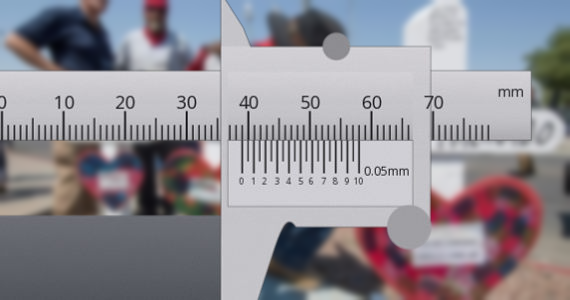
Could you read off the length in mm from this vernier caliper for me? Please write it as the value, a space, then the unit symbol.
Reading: 39.0 mm
